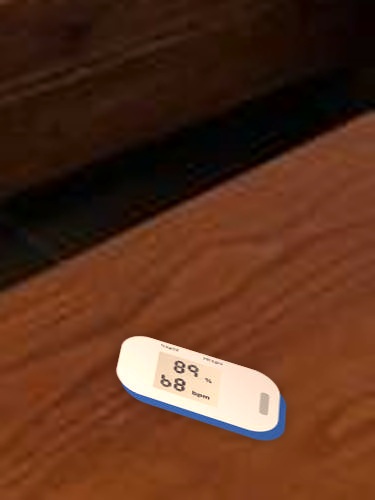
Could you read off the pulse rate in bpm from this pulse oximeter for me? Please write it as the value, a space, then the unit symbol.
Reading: 68 bpm
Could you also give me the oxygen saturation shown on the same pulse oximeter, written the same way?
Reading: 89 %
